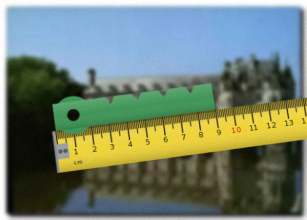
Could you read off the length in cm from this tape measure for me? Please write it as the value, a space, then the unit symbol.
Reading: 9 cm
